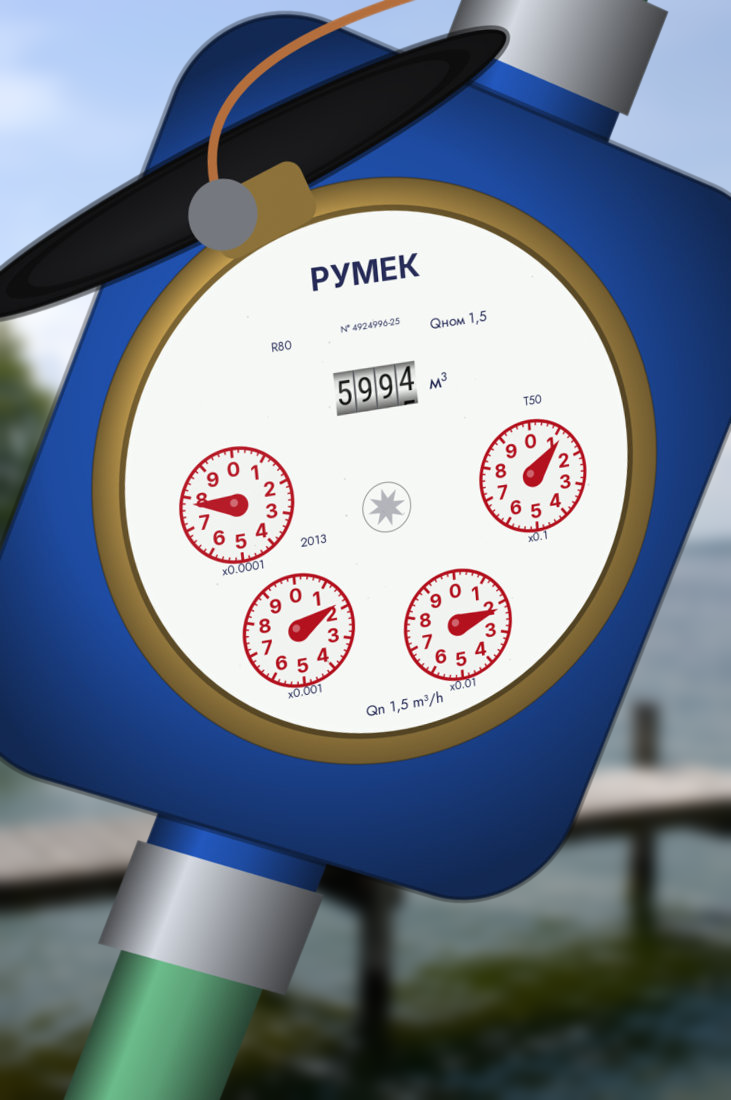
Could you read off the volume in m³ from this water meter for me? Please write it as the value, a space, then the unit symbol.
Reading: 5994.1217 m³
